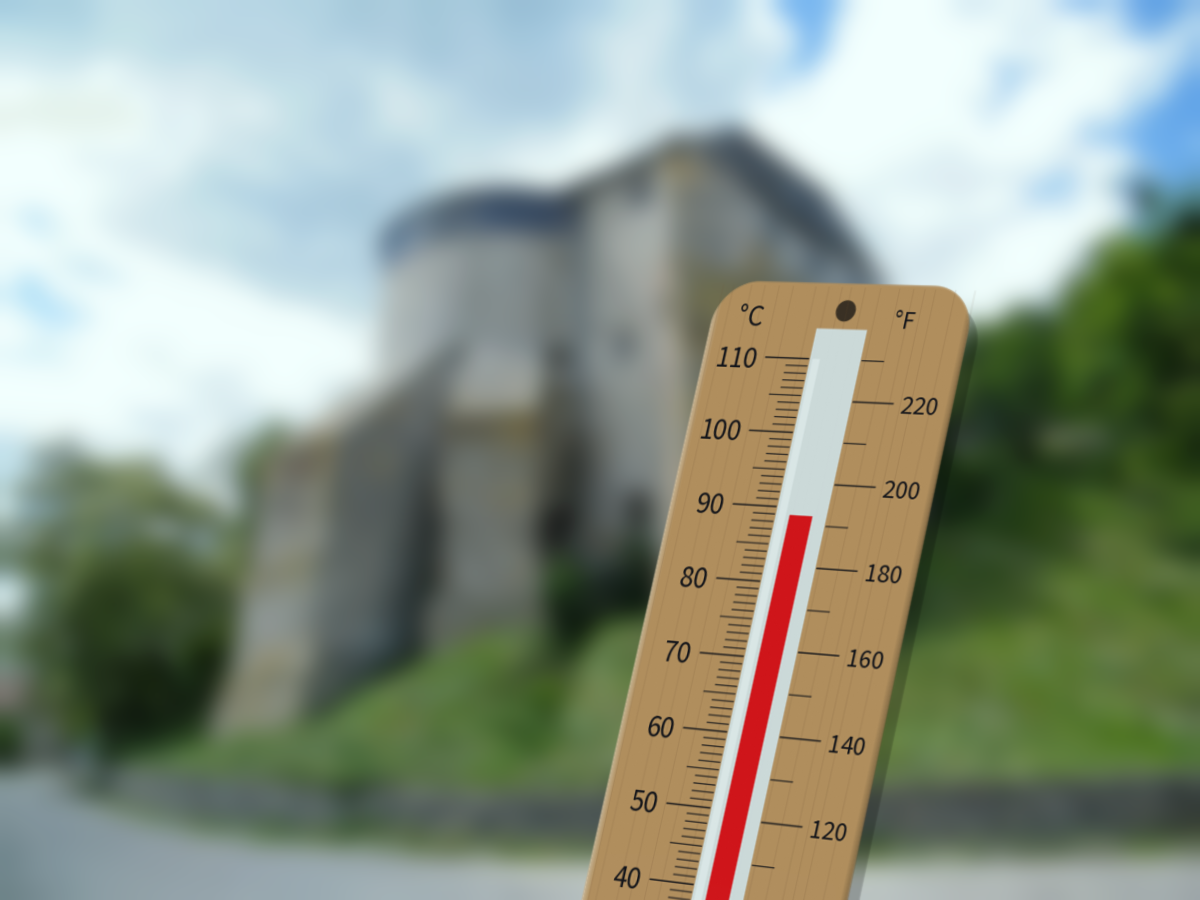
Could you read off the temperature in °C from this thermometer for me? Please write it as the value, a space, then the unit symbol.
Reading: 89 °C
